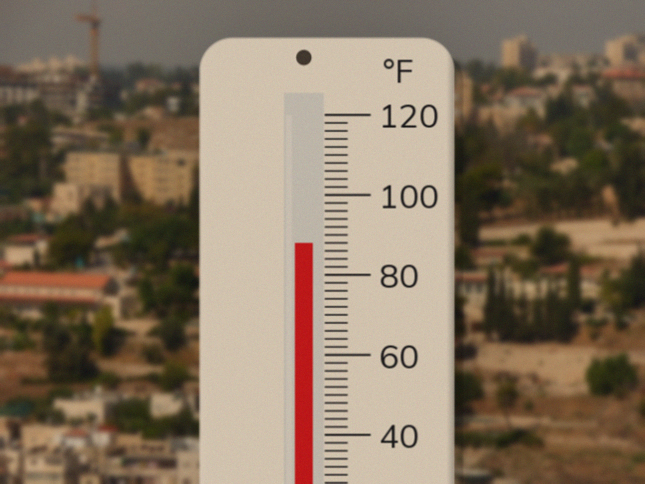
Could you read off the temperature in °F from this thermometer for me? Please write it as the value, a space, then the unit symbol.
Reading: 88 °F
